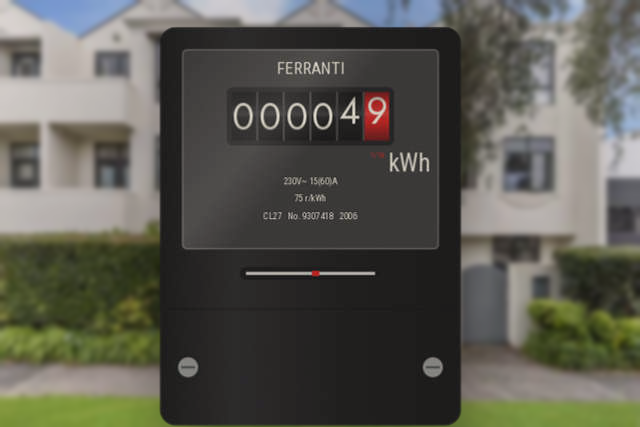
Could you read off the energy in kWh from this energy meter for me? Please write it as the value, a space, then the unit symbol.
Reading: 4.9 kWh
